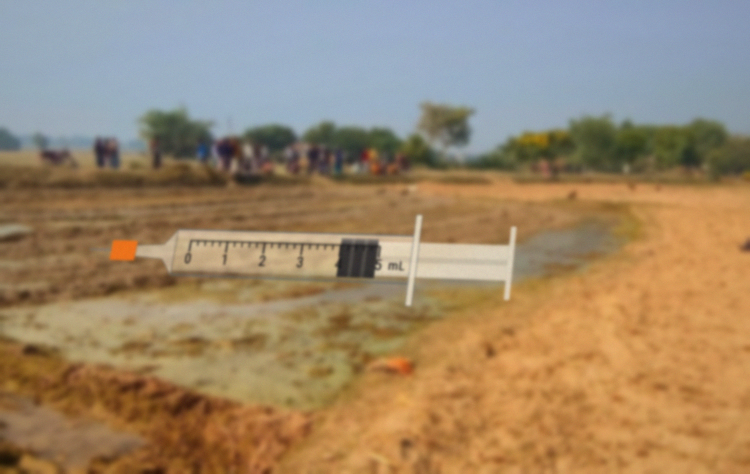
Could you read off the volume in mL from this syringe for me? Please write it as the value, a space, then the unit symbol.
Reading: 4 mL
